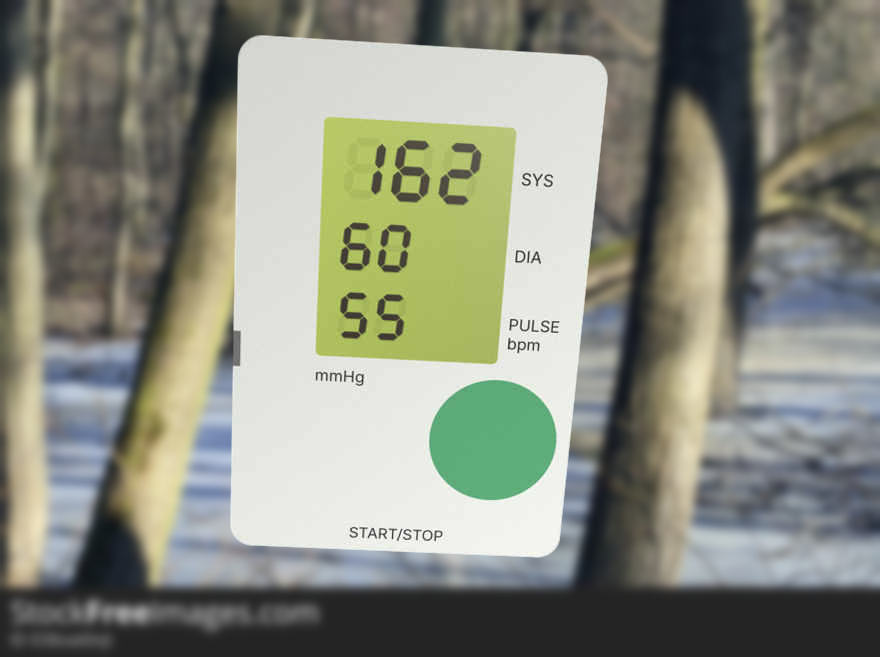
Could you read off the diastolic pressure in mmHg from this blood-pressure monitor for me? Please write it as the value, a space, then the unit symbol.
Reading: 60 mmHg
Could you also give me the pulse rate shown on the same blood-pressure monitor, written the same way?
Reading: 55 bpm
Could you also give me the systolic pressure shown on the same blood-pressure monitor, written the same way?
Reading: 162 mmHg
